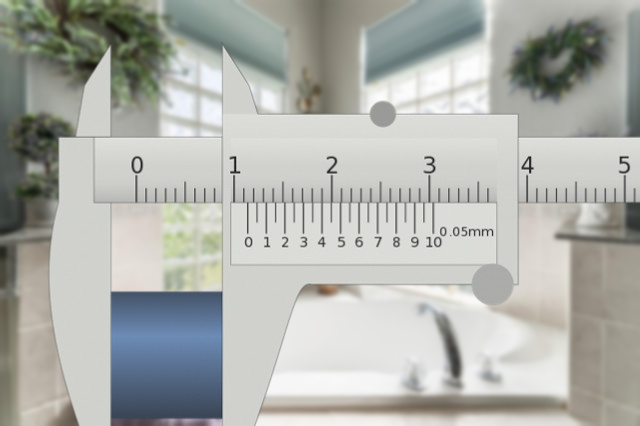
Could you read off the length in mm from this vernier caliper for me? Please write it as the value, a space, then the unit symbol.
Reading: 11.4 mm
